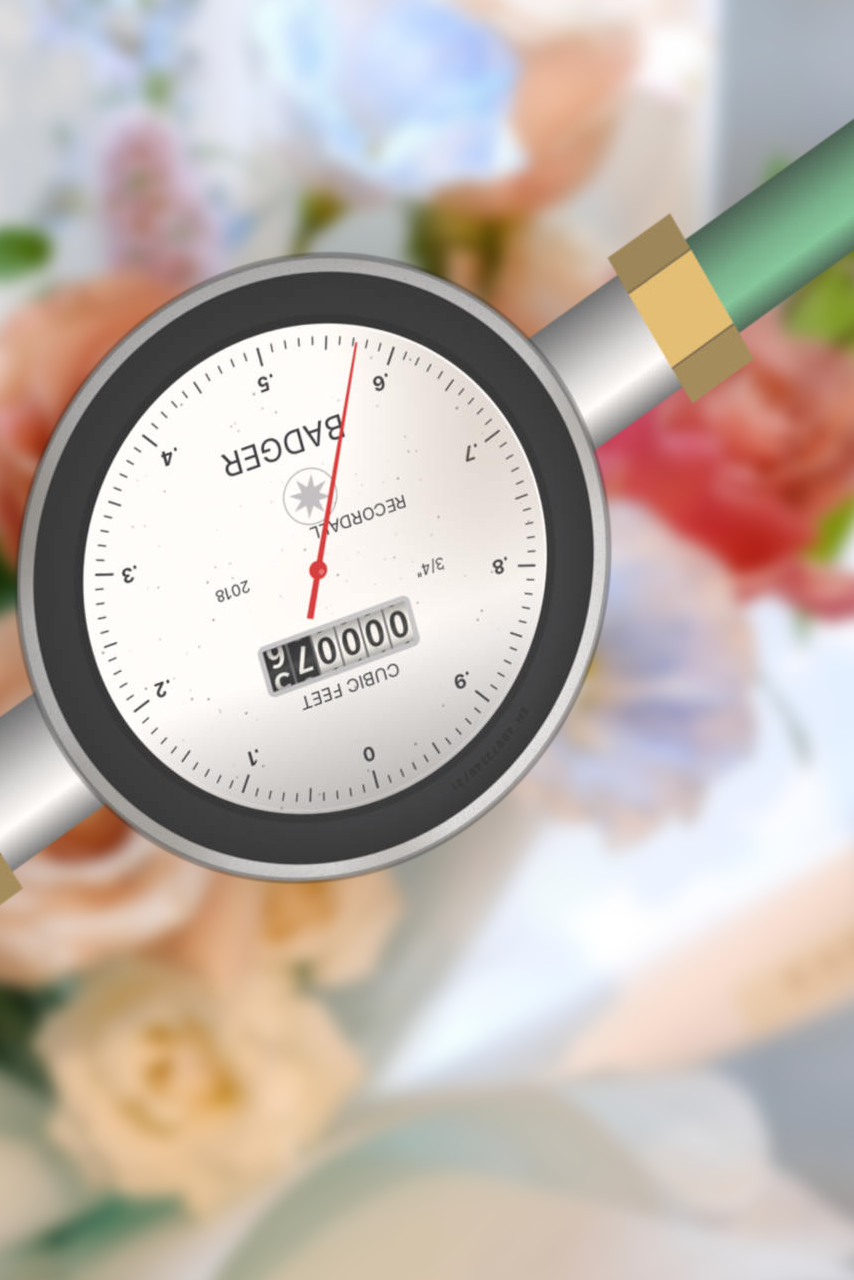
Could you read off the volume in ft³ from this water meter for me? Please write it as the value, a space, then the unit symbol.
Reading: 75.57 ft³
